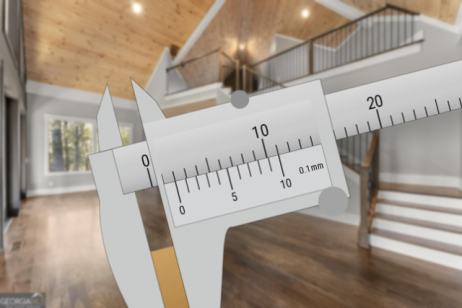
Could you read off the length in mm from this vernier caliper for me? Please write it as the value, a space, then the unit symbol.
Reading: 2.0 mm
